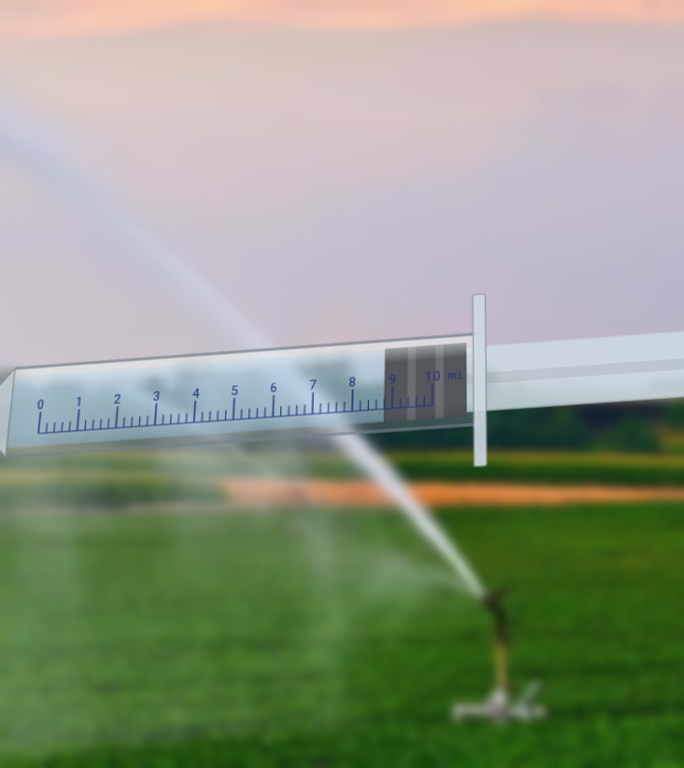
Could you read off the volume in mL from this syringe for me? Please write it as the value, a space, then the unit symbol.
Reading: 8.8 mL
